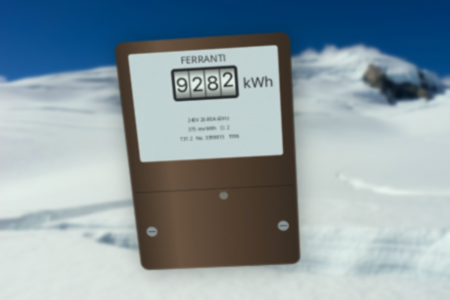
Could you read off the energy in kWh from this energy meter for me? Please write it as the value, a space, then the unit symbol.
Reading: 9282 kWh
